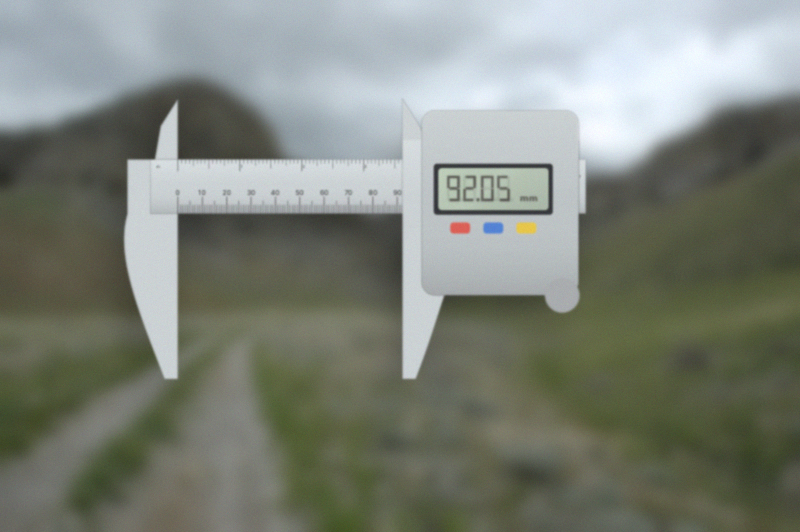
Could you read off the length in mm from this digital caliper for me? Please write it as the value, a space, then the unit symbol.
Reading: 92.05 mm
